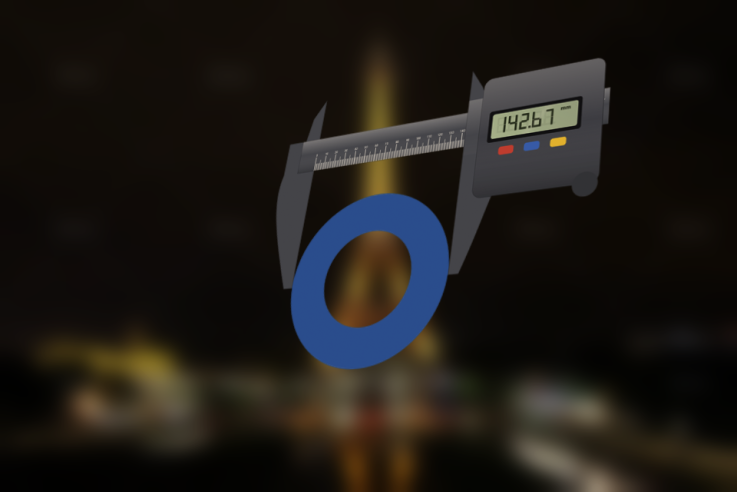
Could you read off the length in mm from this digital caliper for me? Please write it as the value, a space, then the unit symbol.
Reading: 142.67 mm
